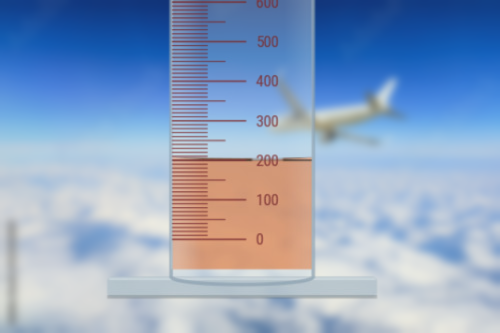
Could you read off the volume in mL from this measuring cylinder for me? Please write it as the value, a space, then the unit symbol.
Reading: 200 mL
